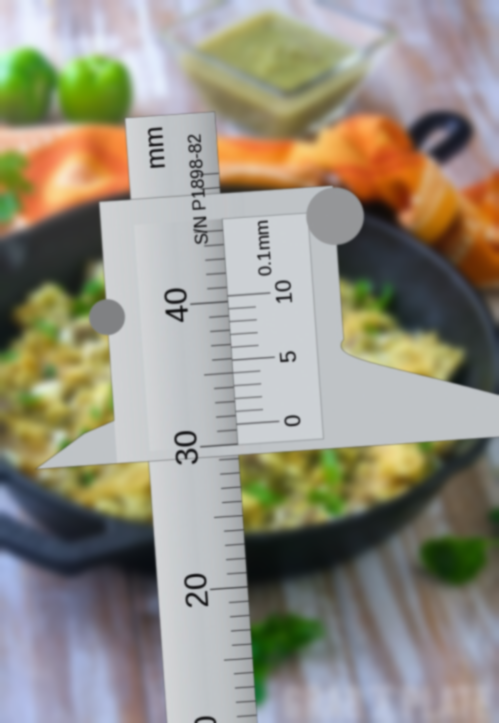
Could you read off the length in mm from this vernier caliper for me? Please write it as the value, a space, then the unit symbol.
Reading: 31.4 mm
